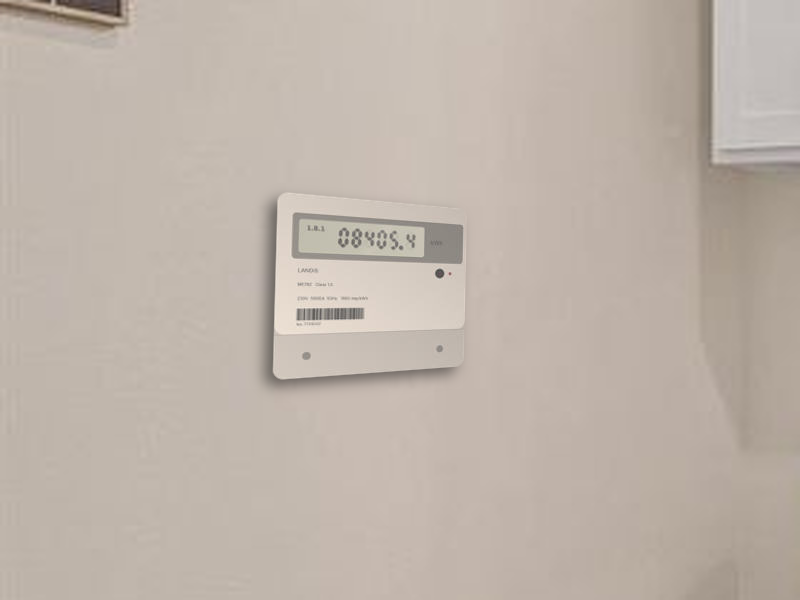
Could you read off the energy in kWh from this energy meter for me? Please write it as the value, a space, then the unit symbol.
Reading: 8405.4 kWh
